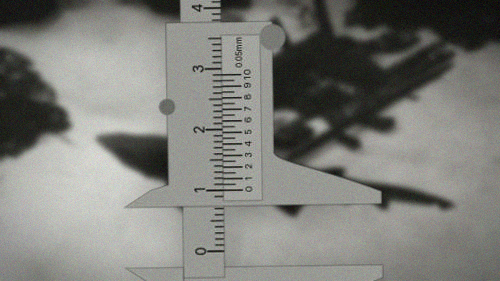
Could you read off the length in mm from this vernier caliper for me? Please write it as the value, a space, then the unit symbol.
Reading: 10.0 mm
